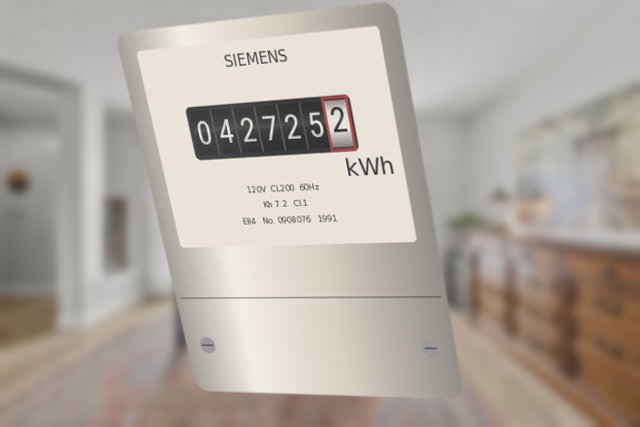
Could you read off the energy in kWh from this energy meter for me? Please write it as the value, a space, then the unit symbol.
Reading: 42725.2 kWh
